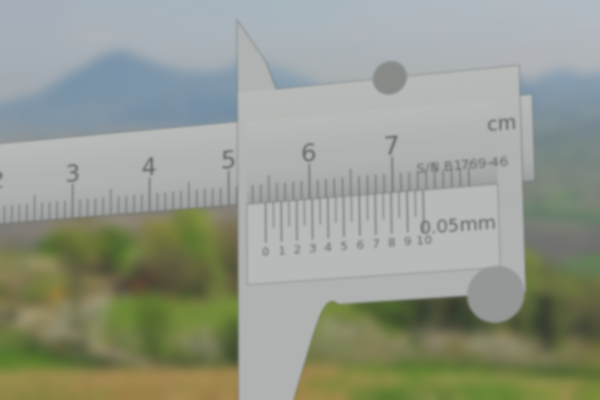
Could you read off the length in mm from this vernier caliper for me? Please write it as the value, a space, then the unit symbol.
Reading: 54.6 mm
